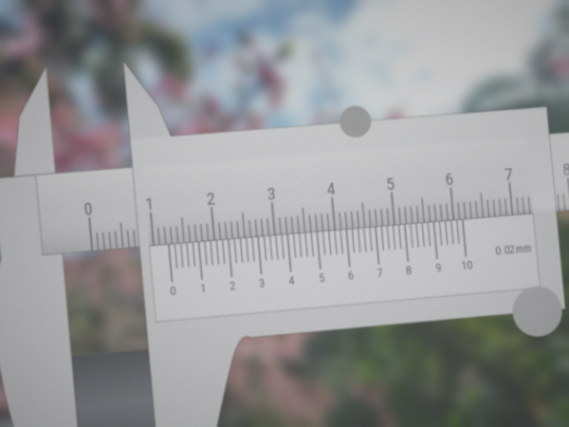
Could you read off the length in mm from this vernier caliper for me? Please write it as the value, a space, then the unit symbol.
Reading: 12.5 mm
